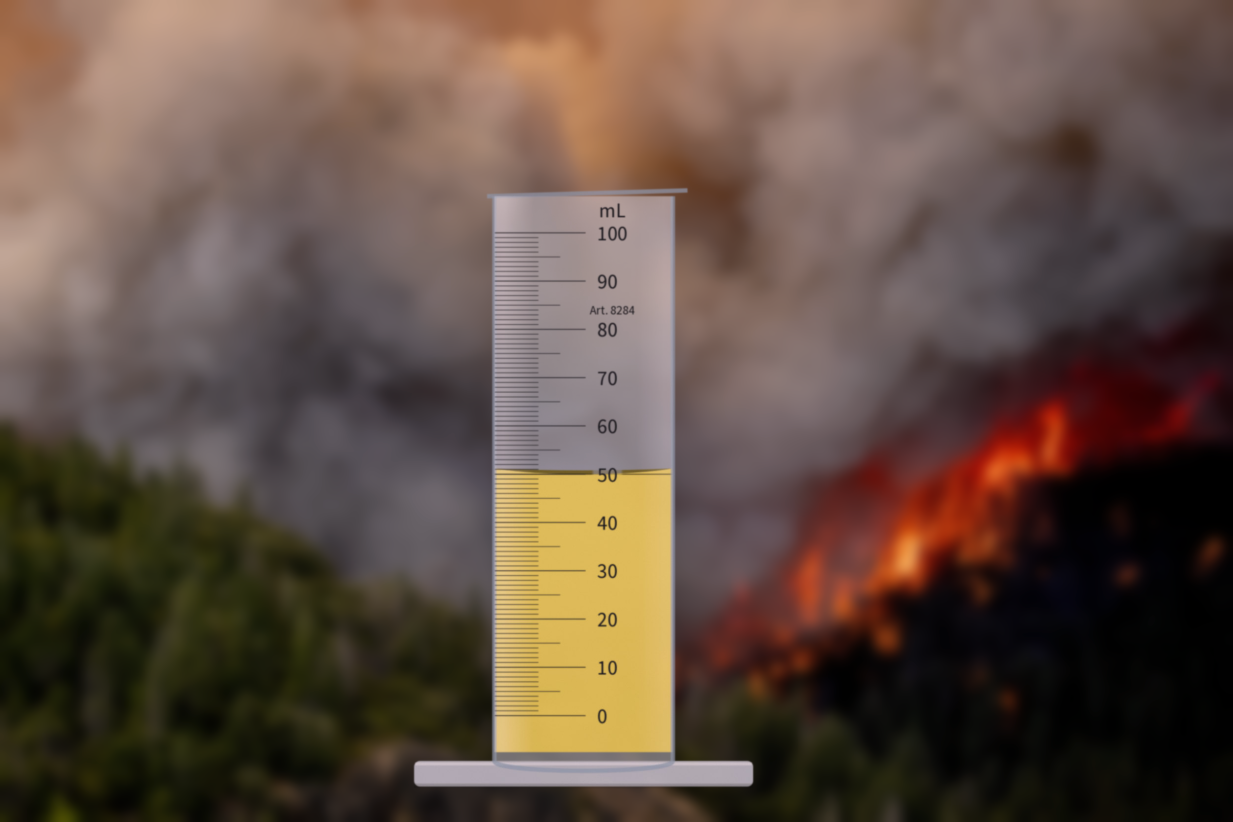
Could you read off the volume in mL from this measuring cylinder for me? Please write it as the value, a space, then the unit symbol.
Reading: 50 mL
